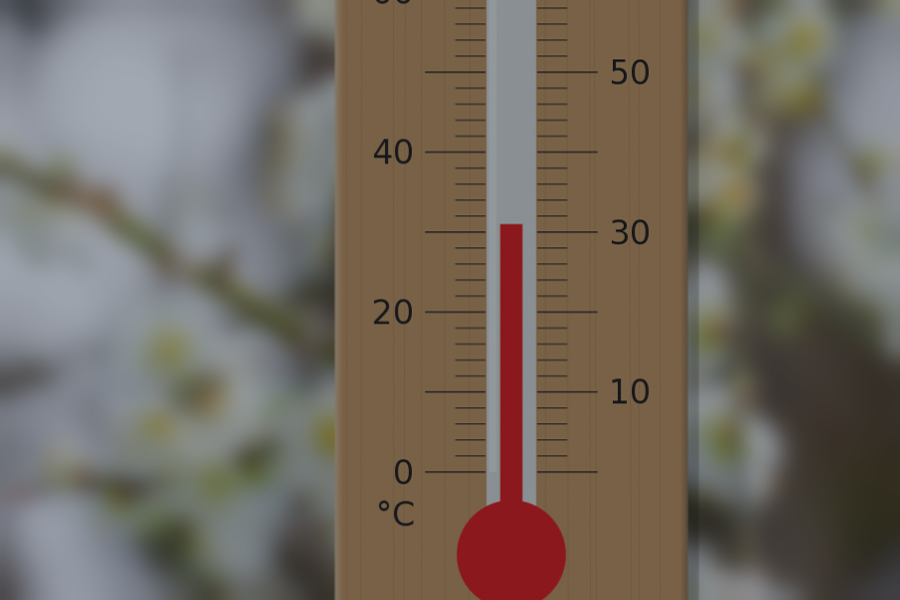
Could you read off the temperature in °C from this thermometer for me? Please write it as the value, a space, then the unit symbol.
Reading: 31 °C
